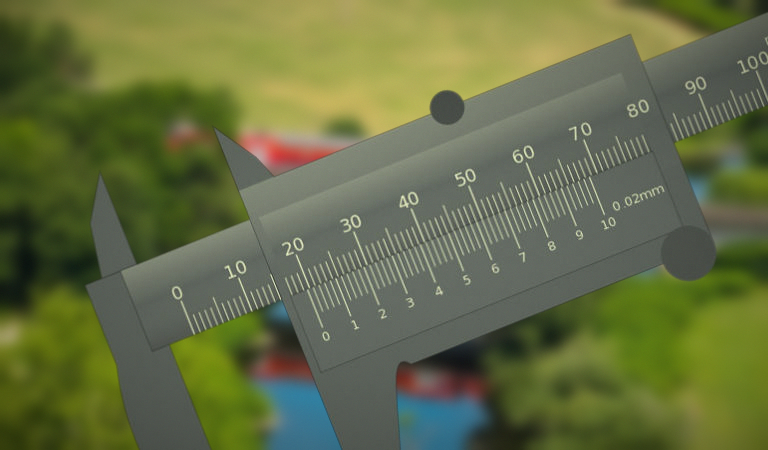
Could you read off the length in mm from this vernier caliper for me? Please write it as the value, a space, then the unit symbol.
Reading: 19.6 mm
